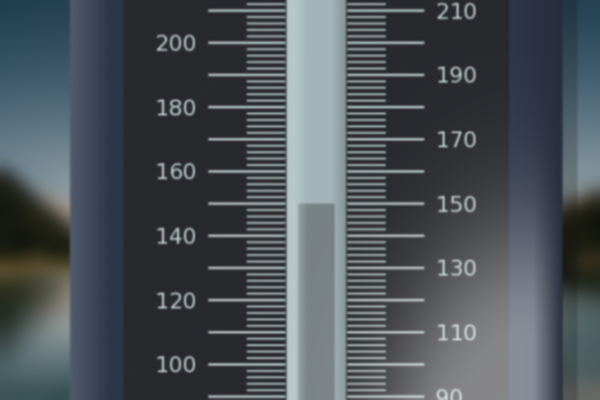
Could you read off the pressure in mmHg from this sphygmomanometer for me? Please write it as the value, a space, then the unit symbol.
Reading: 150 mmHg
